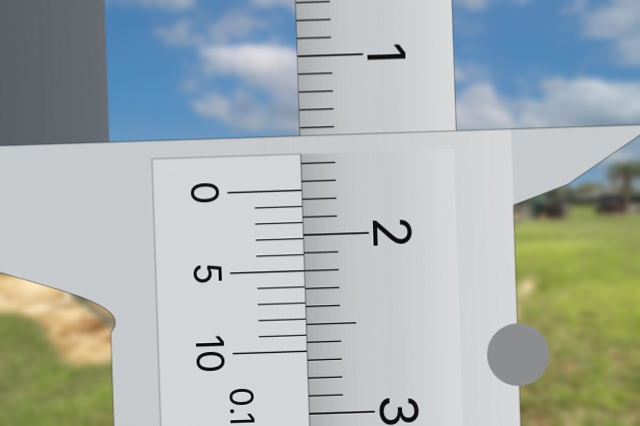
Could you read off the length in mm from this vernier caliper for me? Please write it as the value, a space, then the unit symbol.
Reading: 17.5 mm
